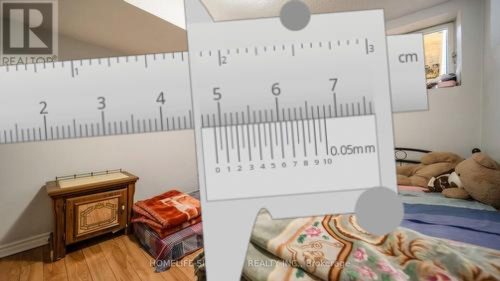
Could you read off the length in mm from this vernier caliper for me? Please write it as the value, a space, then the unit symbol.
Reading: 49.0 mm
